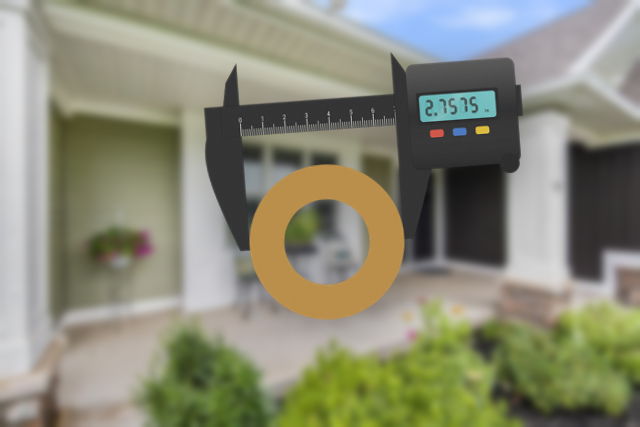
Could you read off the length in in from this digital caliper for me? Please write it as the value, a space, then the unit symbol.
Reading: 2.7575 in
